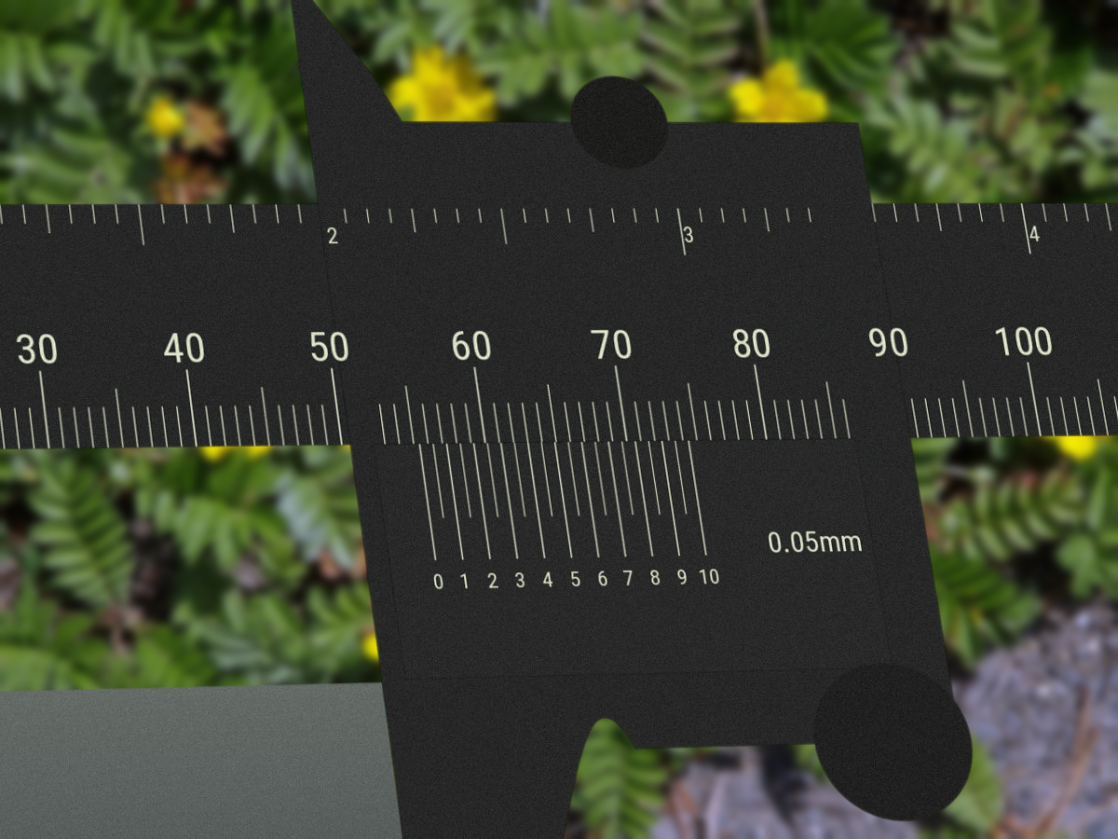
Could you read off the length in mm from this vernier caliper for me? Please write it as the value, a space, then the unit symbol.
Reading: 55.4 mm
